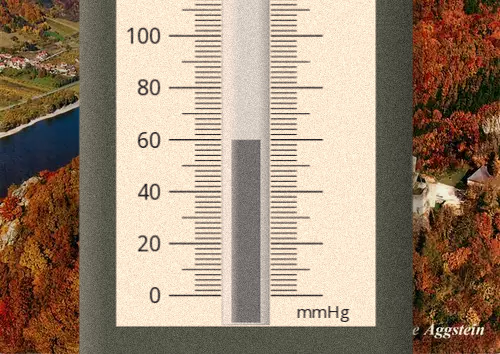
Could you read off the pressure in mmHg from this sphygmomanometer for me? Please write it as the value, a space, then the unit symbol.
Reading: 60 mmHg
